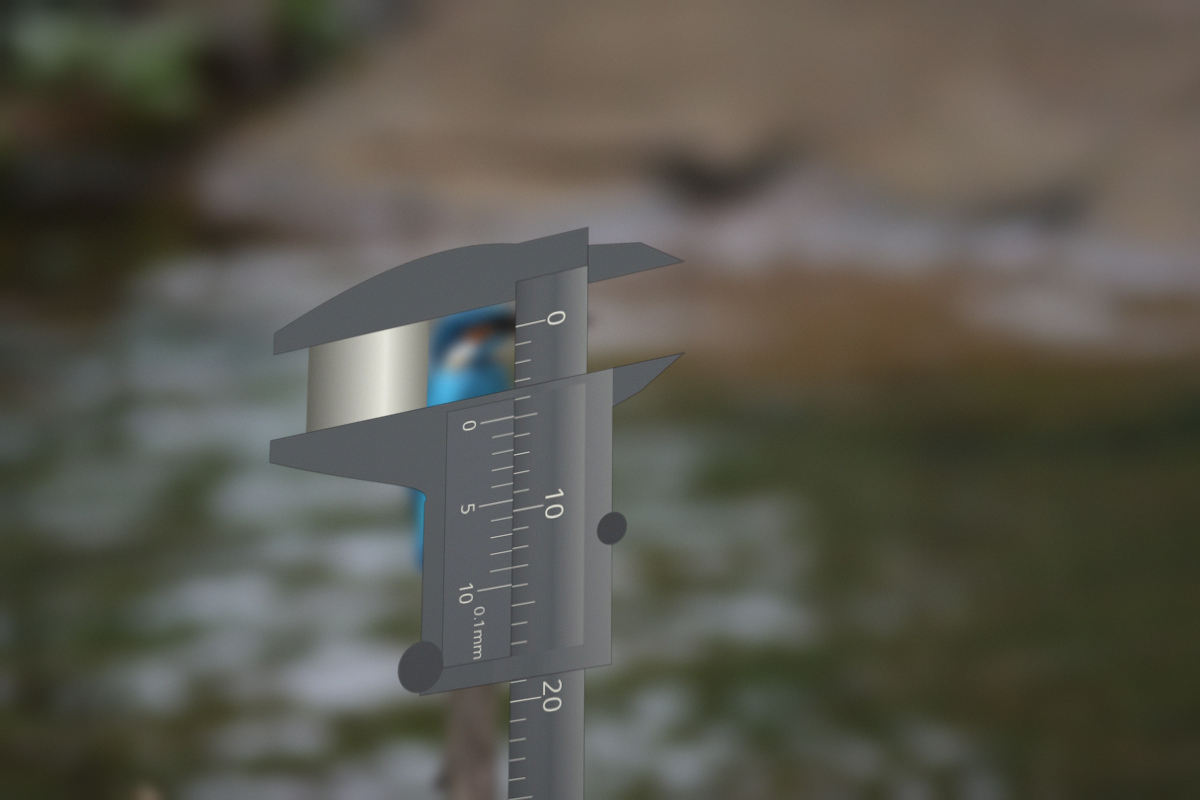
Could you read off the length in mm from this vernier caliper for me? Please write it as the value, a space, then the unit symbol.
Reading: 4.9 mm
